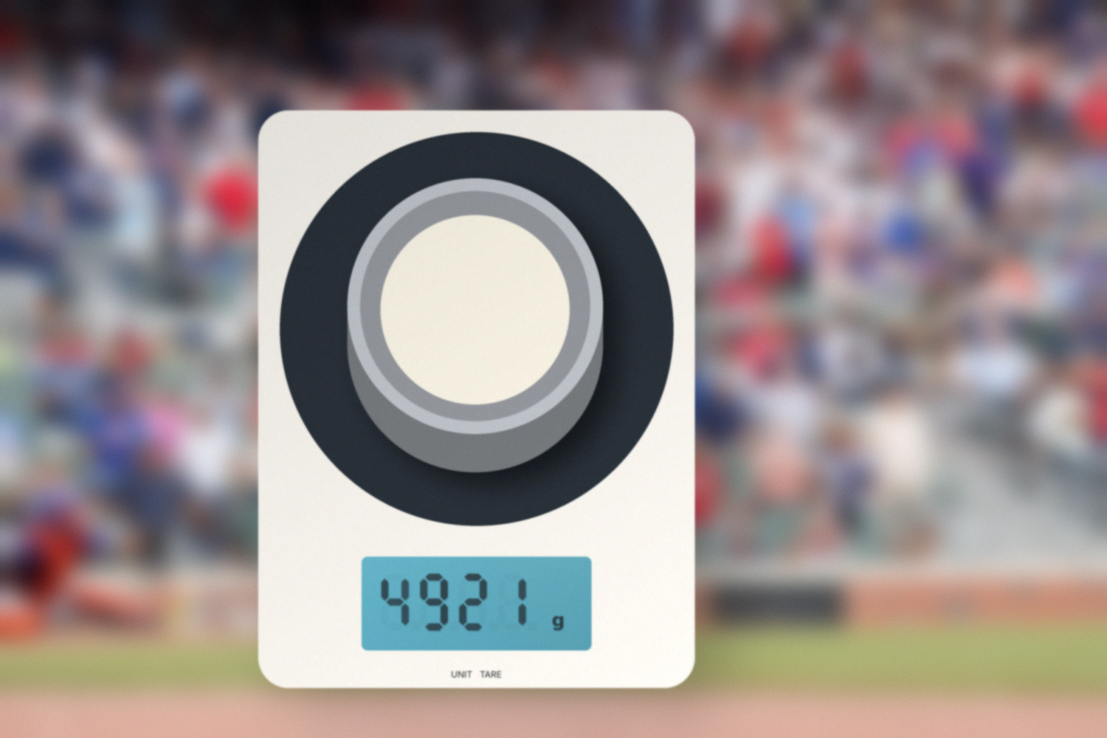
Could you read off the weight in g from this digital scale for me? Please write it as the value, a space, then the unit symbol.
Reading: 4921 g
